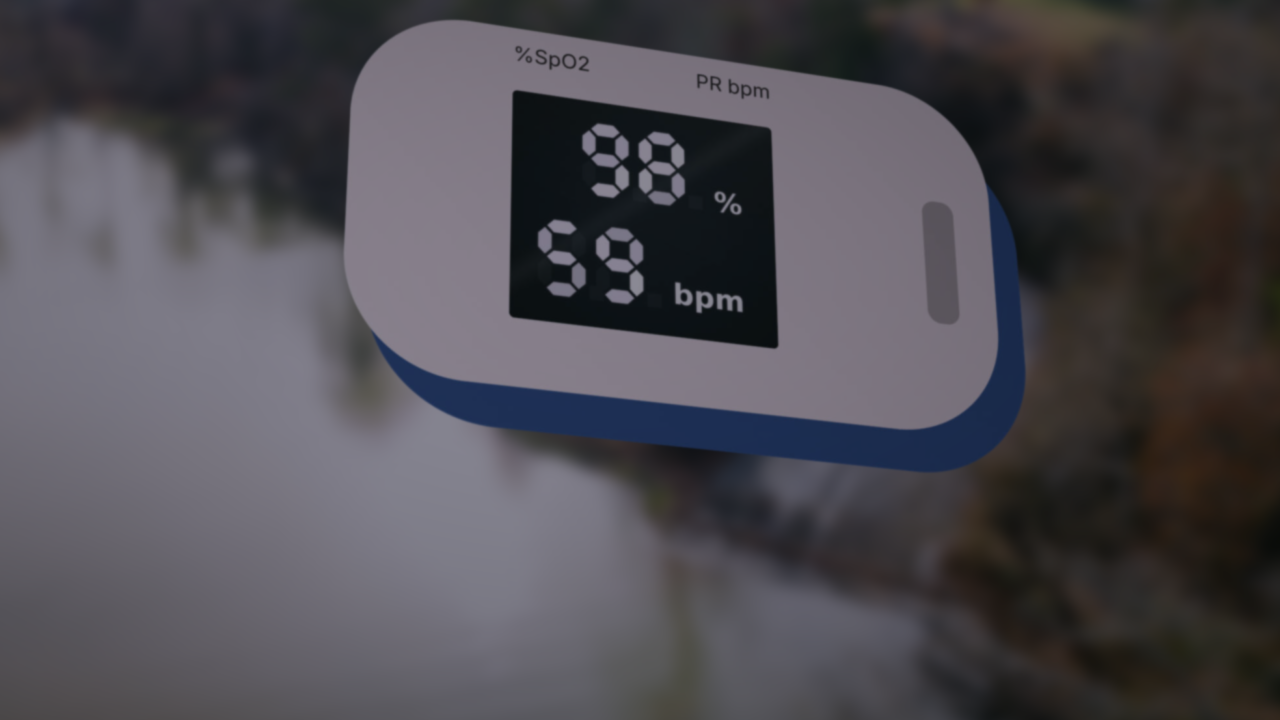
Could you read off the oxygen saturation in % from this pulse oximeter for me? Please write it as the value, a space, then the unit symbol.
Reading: 98 %
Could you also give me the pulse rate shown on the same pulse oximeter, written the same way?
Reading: 59 bpm
